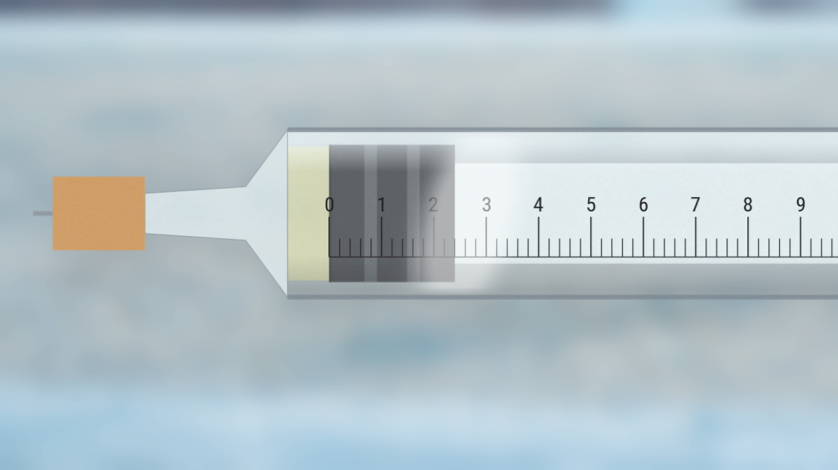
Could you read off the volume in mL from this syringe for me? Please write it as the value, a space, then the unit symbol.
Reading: 0 mL
